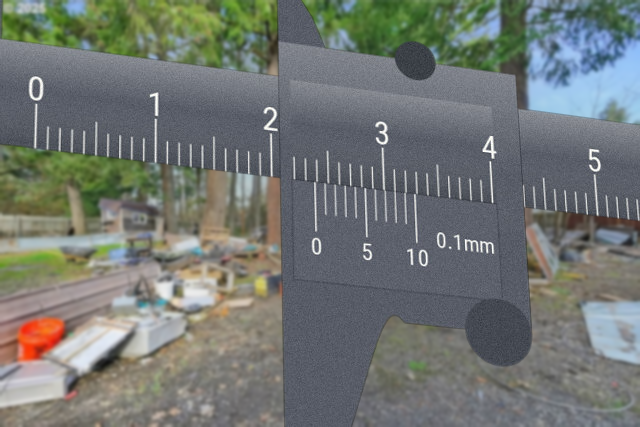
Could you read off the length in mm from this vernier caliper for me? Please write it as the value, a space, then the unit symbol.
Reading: 23.8 mm
